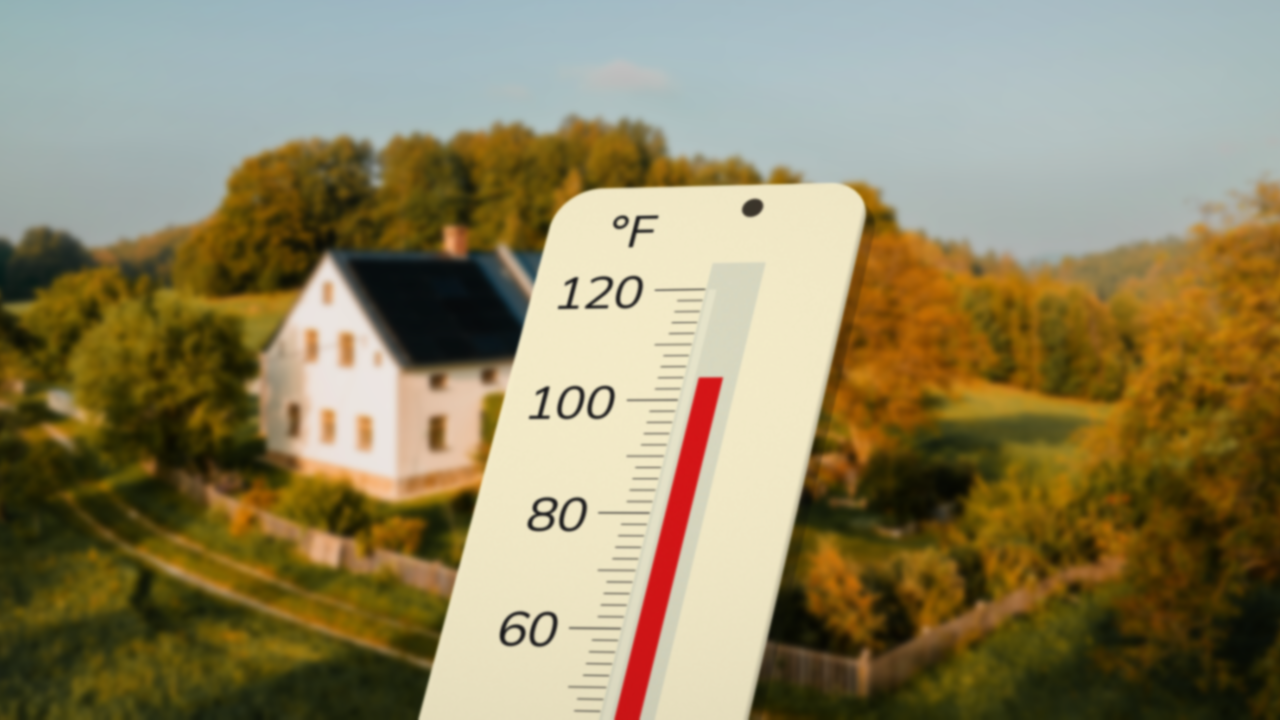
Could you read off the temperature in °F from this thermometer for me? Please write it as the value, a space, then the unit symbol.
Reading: 104 °F
